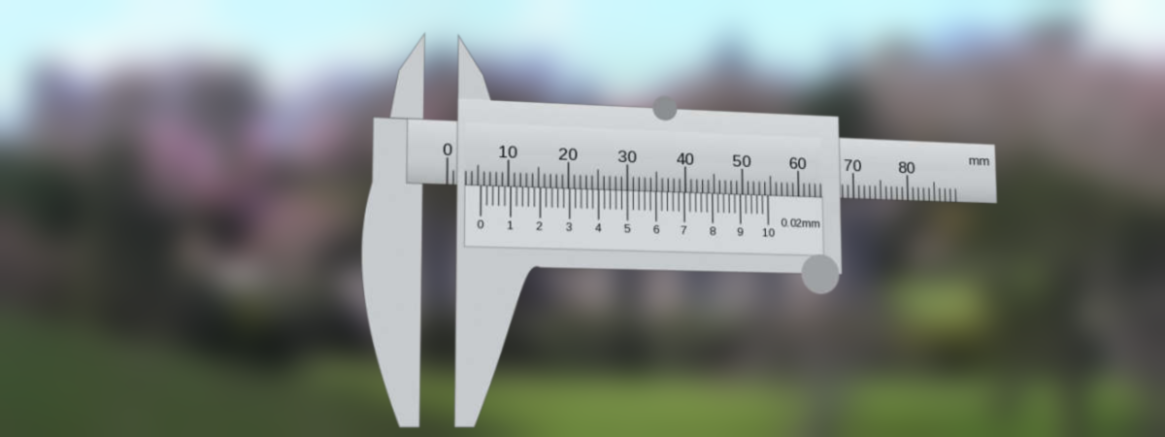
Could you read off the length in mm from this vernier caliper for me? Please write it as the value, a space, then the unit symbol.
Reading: 5.5 mm
